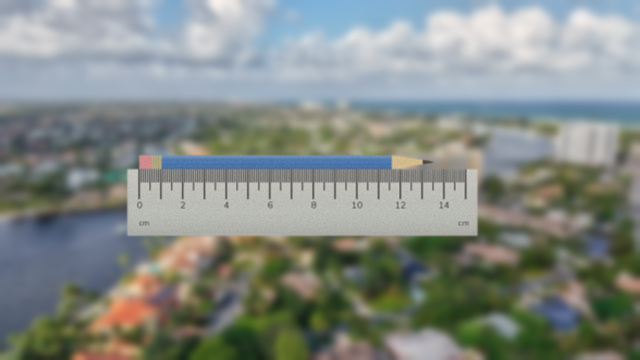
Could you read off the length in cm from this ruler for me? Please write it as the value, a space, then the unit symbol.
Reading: 13.5 cm
